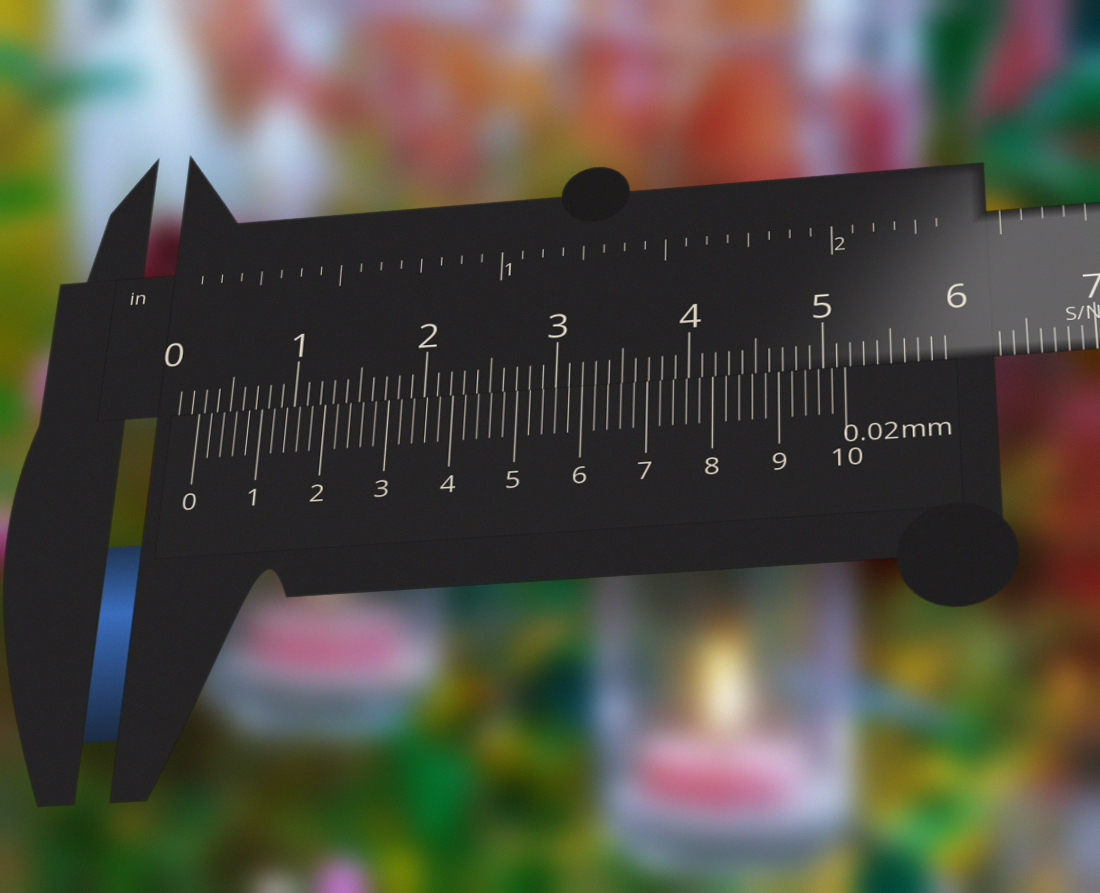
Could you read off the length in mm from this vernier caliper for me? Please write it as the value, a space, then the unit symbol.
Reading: 2.6 mm
